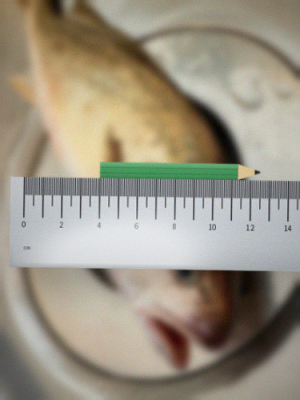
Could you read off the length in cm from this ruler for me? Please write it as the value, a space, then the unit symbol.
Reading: 8.5 cm
